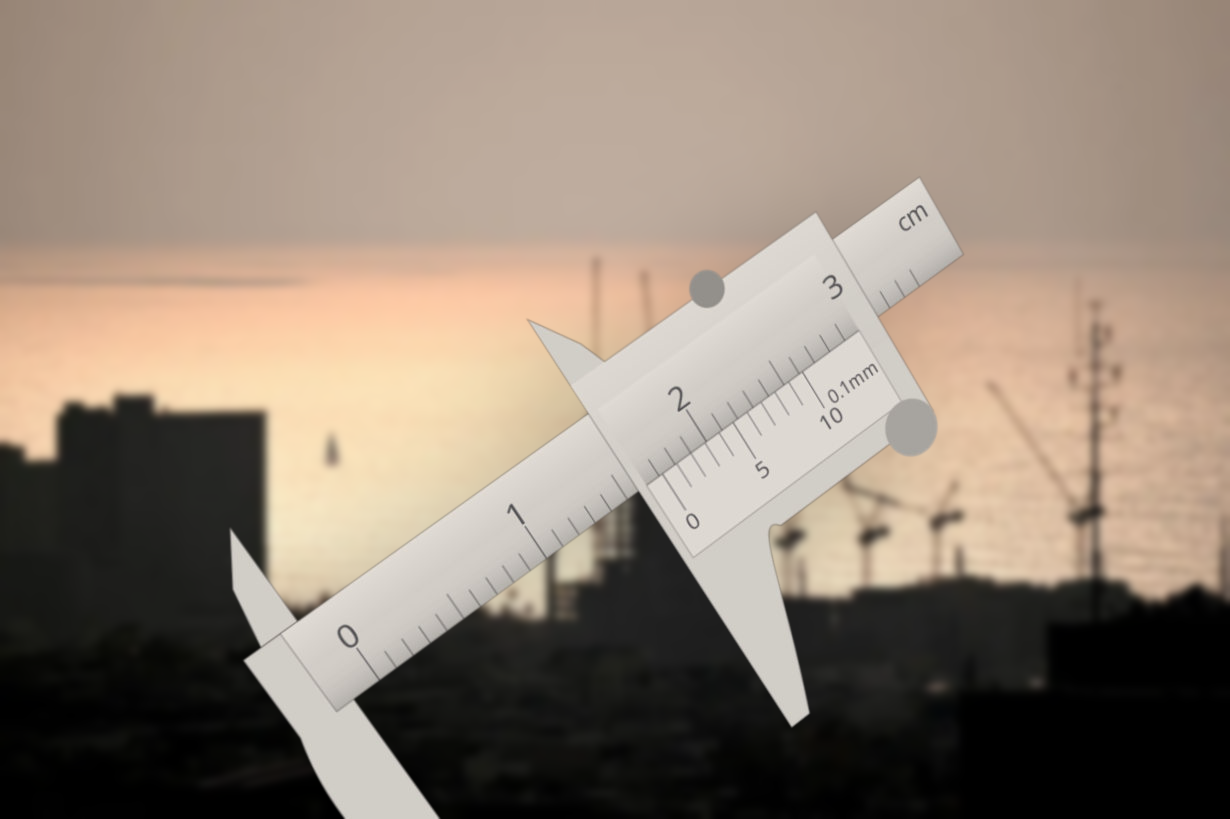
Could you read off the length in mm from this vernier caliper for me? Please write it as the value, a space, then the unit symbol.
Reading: 17.2 mm
